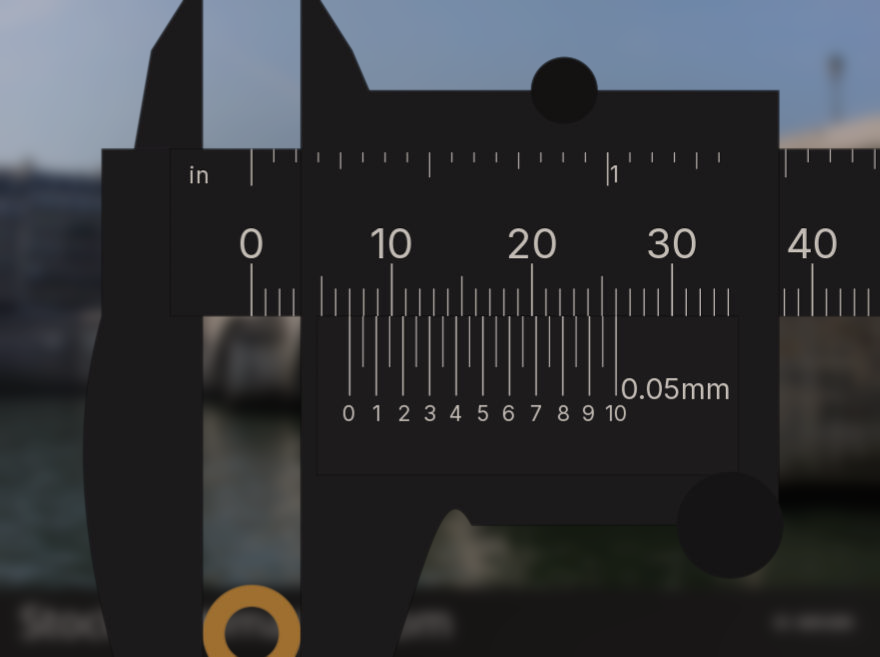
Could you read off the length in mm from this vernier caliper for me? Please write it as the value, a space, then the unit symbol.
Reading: 7.0 mm
